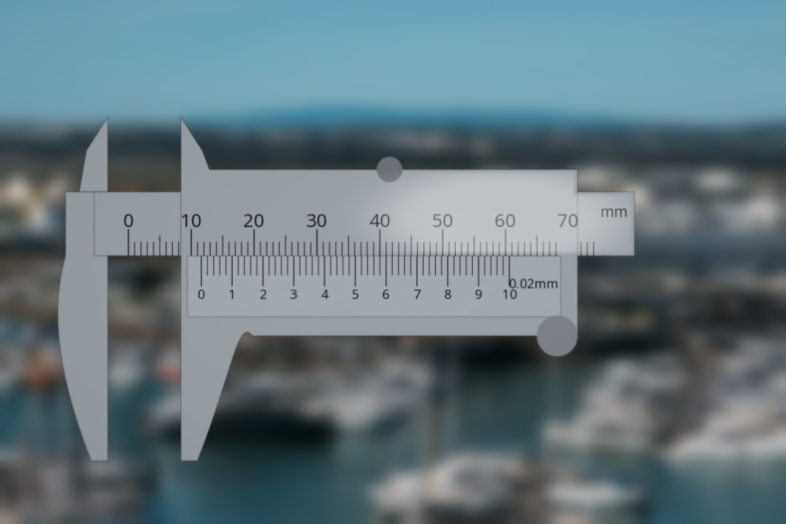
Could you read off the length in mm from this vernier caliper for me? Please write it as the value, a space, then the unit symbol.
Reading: 11.6 mm
